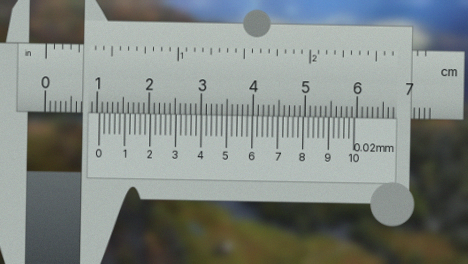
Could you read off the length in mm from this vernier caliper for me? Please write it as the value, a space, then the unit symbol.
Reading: 10.5 mm
